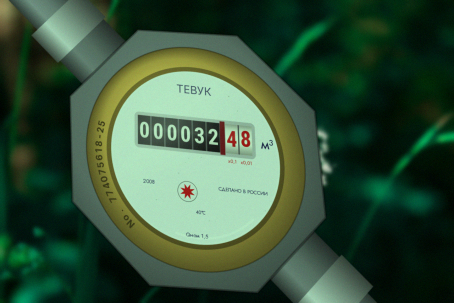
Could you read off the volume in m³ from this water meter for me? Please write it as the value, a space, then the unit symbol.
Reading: 32.48 m³
